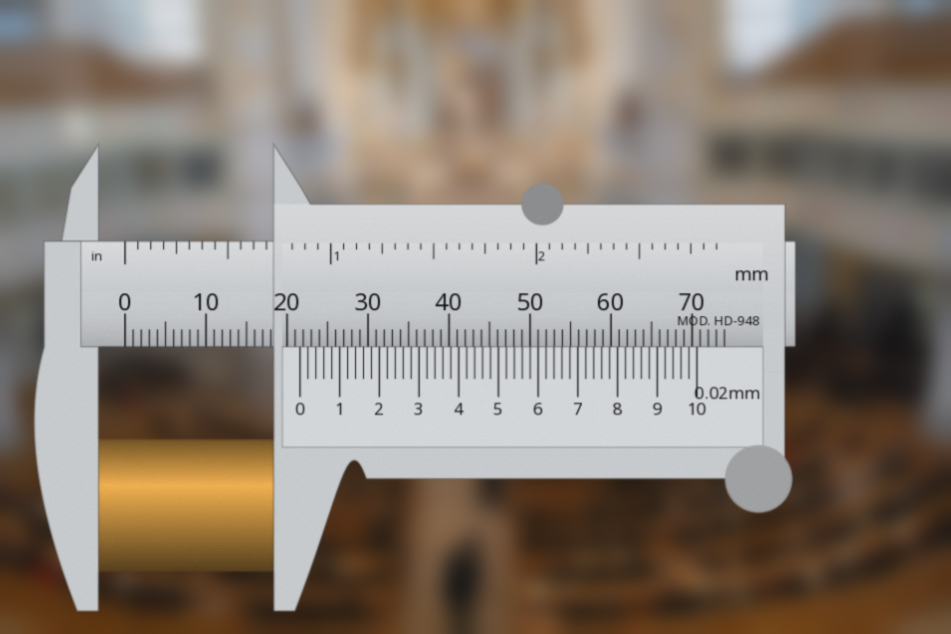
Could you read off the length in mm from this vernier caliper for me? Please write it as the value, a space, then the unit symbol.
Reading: 21.6 mm
